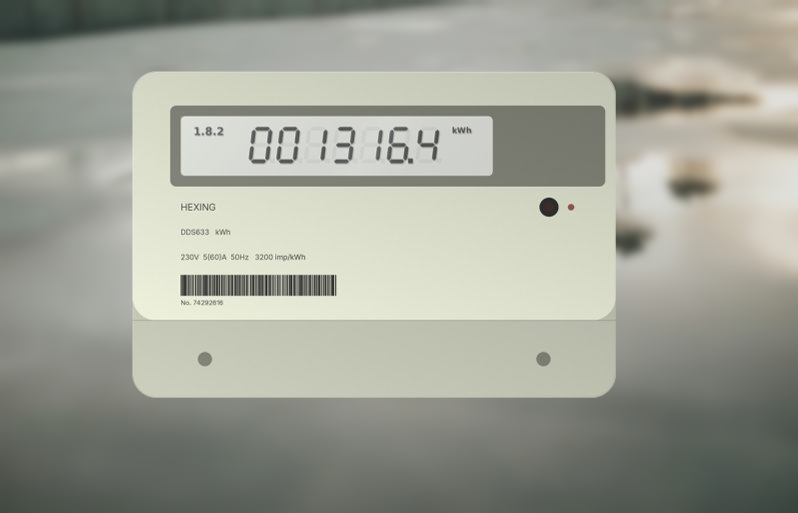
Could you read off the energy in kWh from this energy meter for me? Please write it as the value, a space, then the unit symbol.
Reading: 1316.4 kWh
